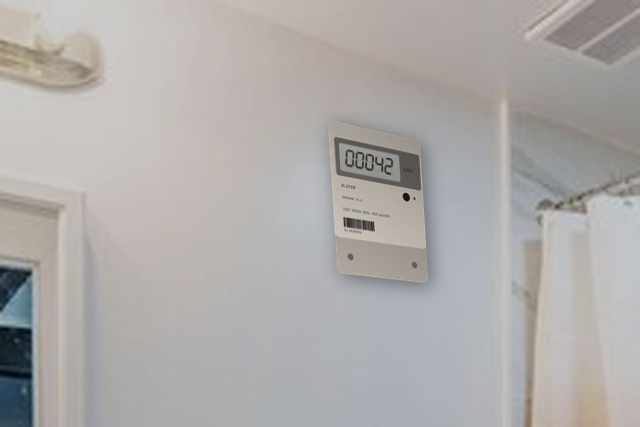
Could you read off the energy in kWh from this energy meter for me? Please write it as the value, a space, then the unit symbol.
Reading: 42 kWh
